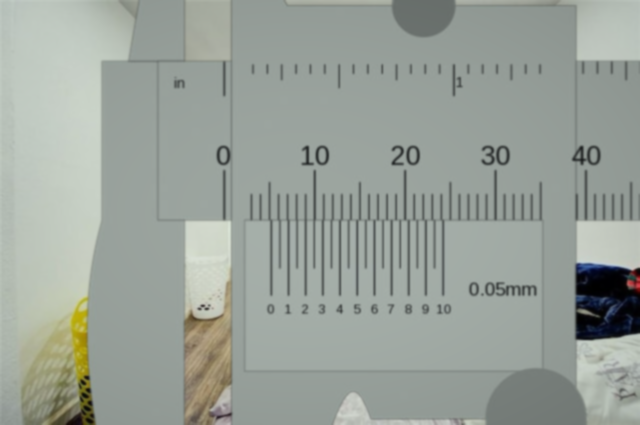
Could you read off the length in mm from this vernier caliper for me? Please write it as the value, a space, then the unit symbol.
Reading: 5.2 mm
